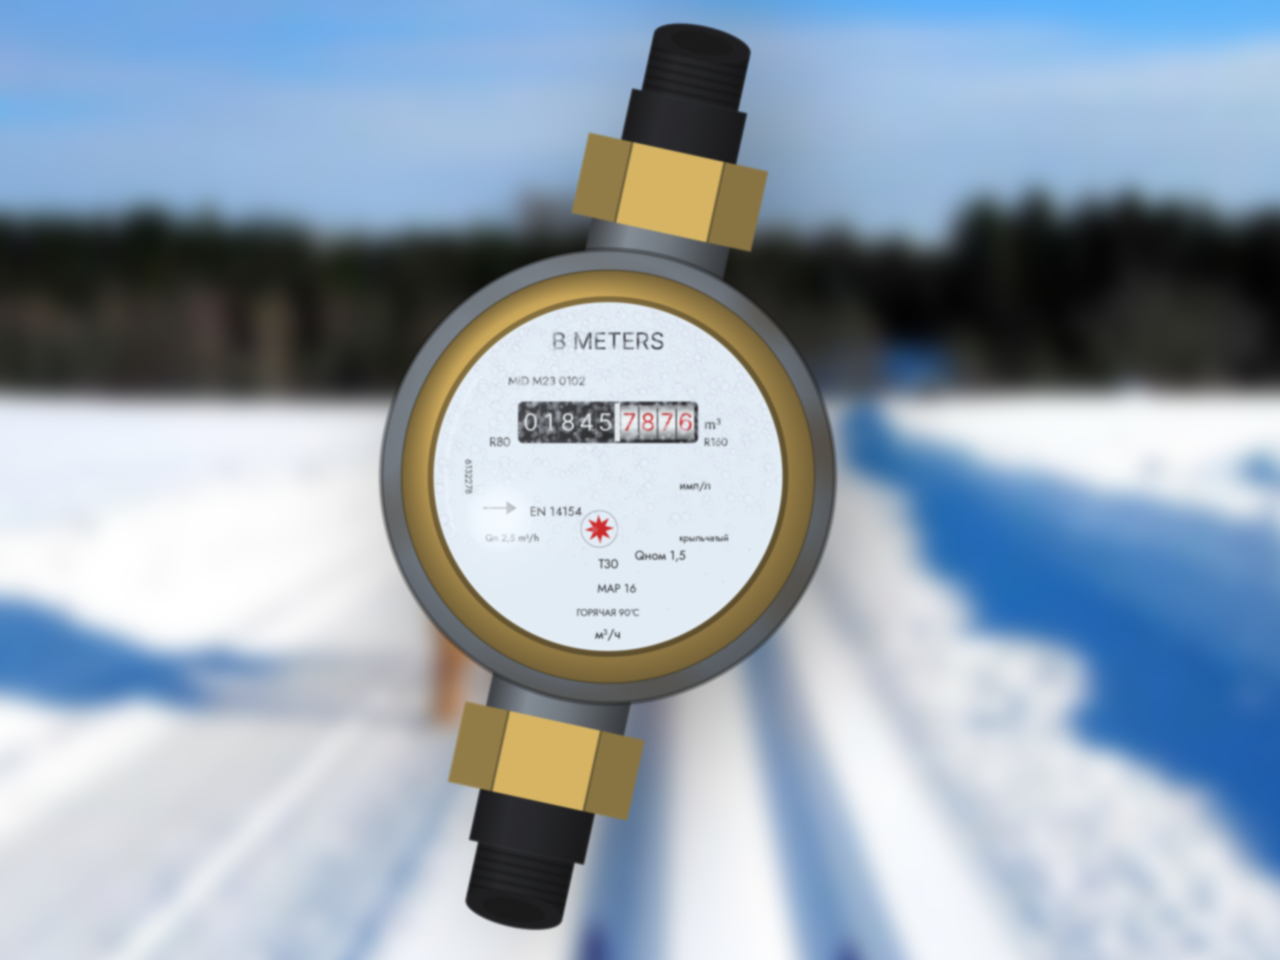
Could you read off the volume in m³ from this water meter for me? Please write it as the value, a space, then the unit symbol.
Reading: 1845.7876 m³
